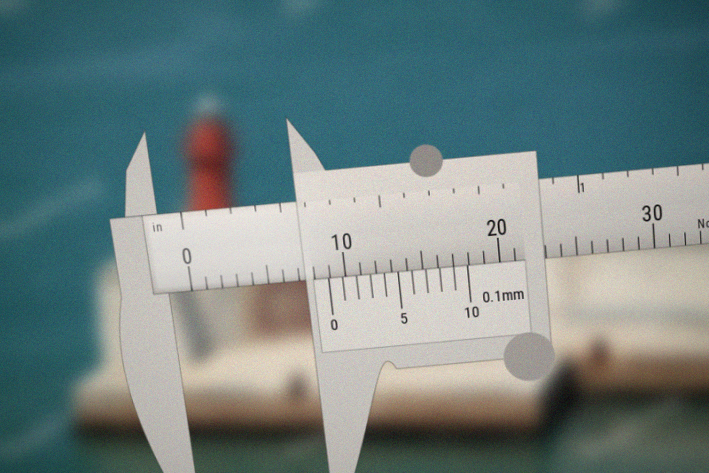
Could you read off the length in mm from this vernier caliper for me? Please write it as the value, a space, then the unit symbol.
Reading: 8.9 mm
